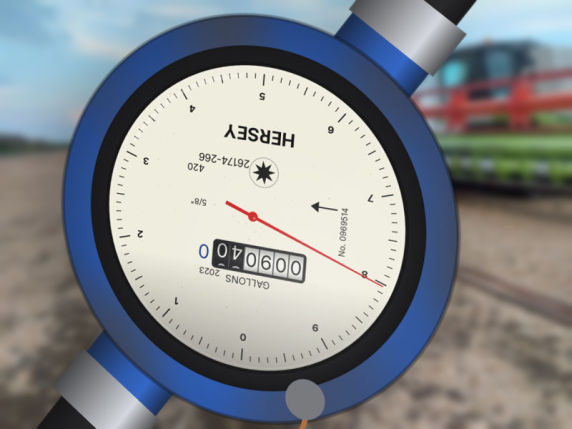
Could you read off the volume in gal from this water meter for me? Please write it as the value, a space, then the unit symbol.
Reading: 90398.0 gal
